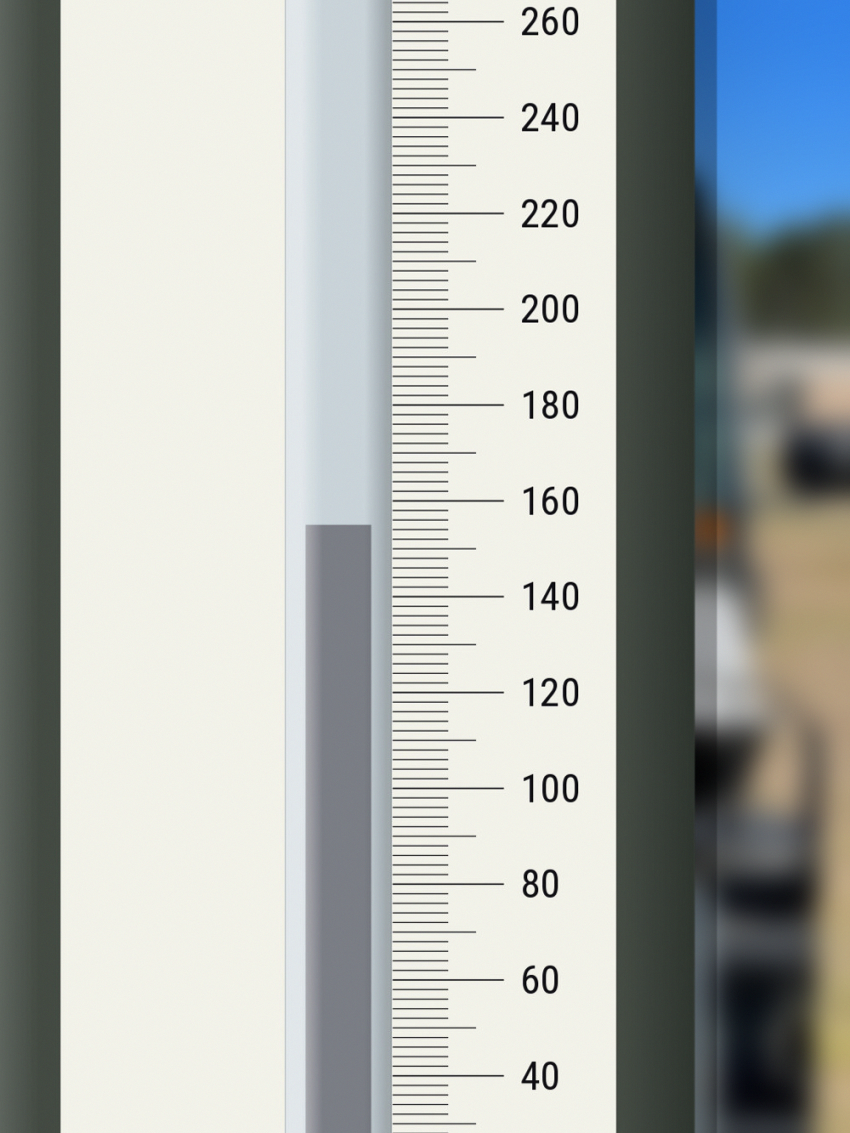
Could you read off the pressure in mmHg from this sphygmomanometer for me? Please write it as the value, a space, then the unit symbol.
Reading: 155 mmHg
